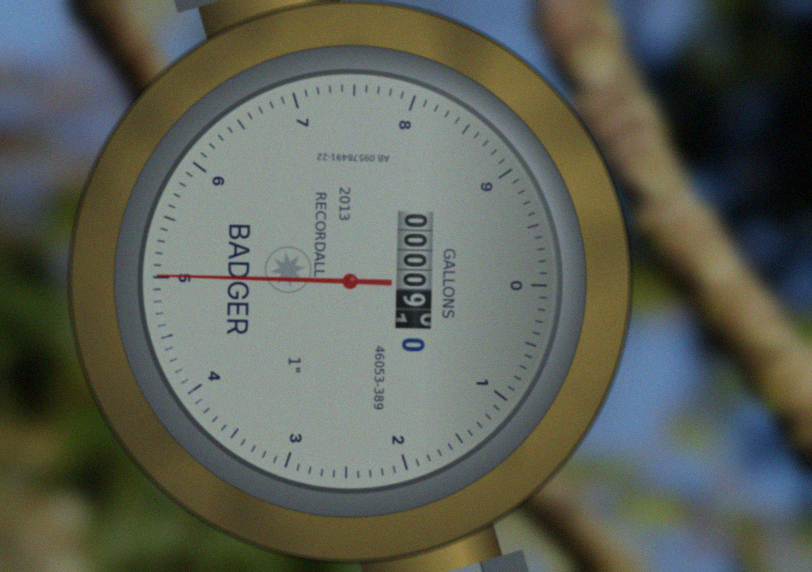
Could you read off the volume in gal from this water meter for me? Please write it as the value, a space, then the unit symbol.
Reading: 905.0 gal
